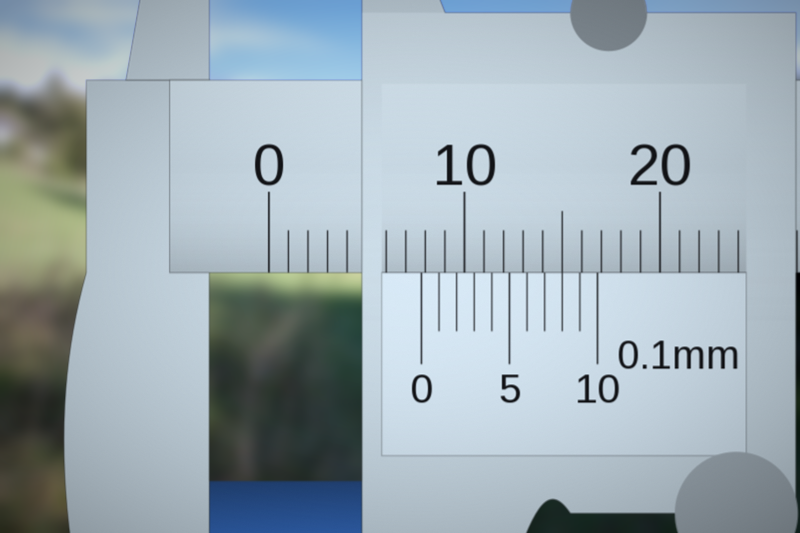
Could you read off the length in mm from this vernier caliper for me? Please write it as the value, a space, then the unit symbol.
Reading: 7.8 mm
